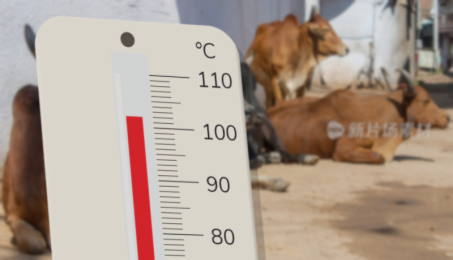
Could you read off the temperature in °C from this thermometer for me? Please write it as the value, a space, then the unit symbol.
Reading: 102 °C
